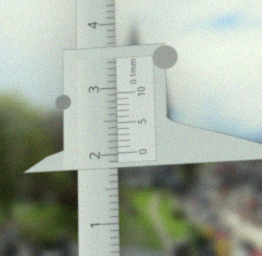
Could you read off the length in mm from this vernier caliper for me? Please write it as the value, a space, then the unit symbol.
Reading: 20.2 mm
